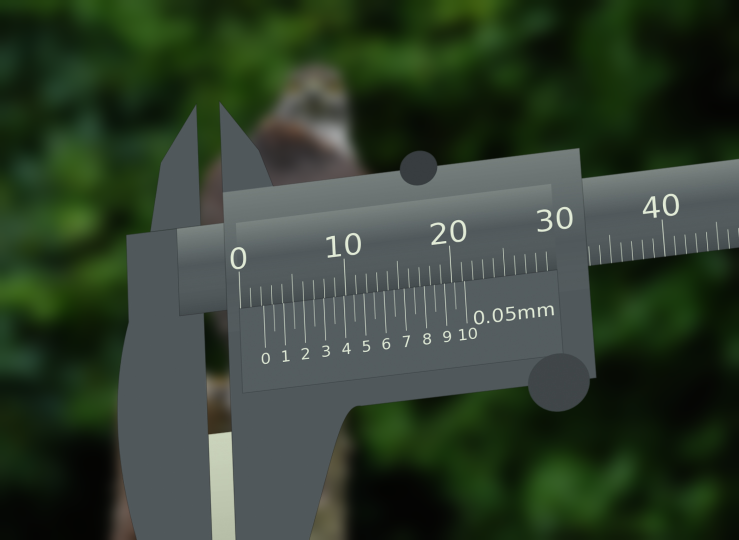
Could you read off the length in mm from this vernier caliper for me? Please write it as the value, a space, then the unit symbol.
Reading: 2.2 mm
